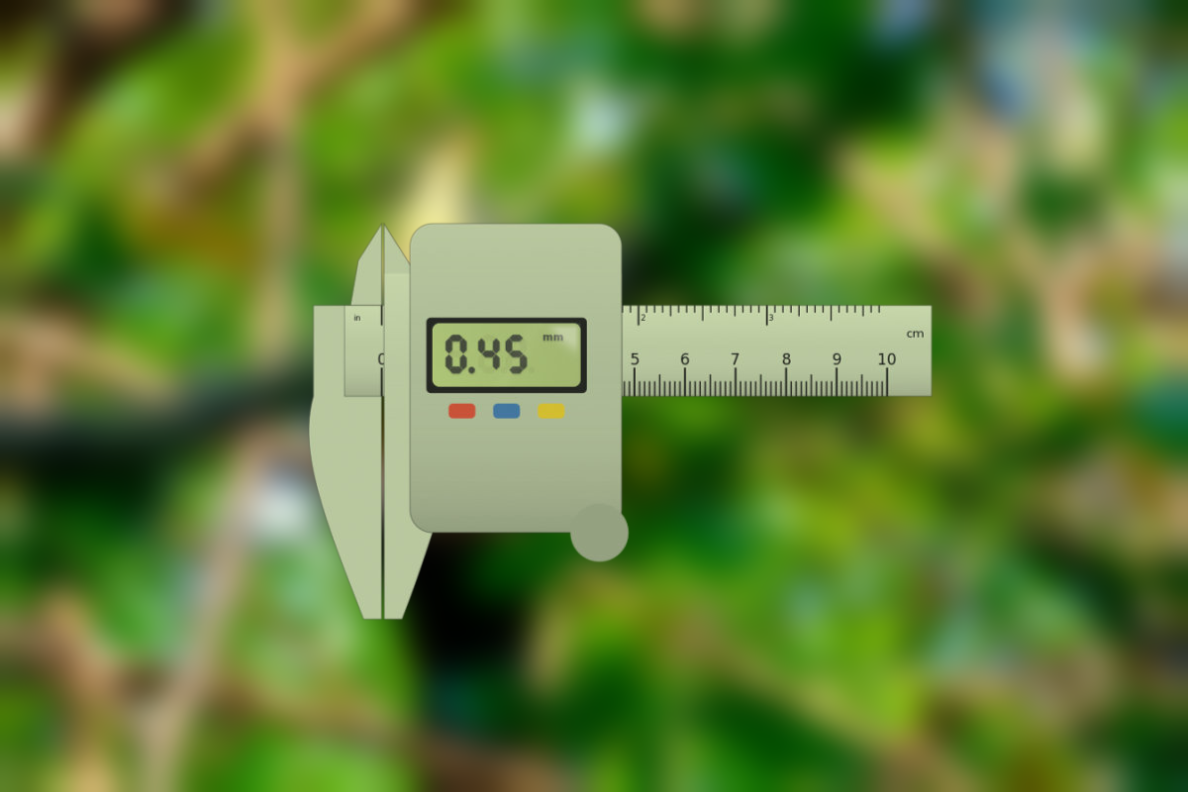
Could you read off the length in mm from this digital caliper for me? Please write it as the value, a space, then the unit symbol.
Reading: 0.45 mm
